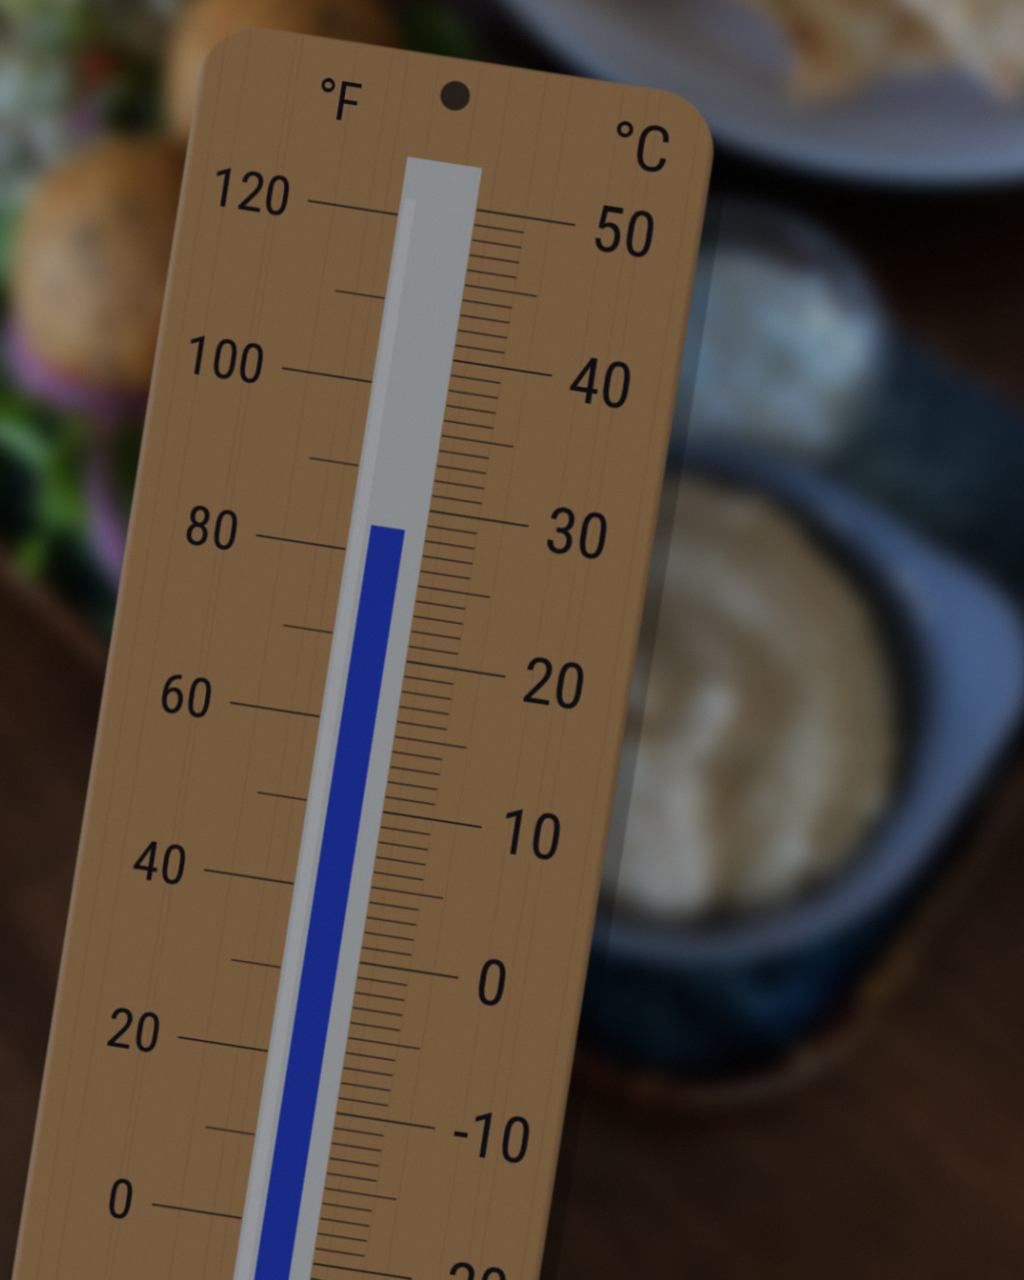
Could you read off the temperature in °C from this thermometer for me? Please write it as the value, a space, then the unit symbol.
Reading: 28.5 °C
